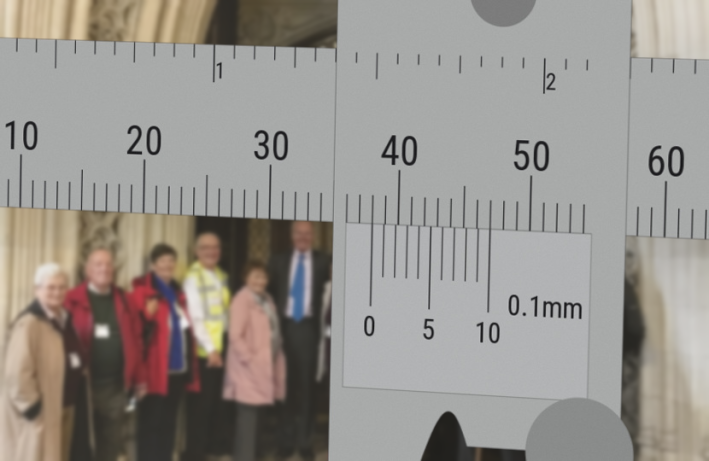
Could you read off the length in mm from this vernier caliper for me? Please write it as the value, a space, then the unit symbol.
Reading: 38.0 mm
